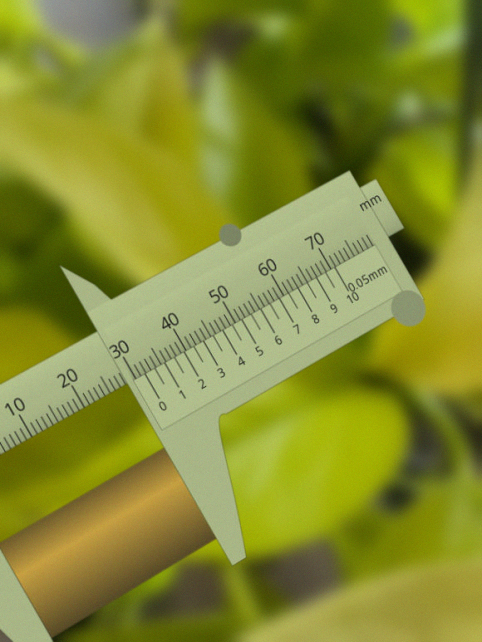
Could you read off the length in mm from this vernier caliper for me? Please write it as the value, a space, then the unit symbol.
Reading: 31.8 mm
